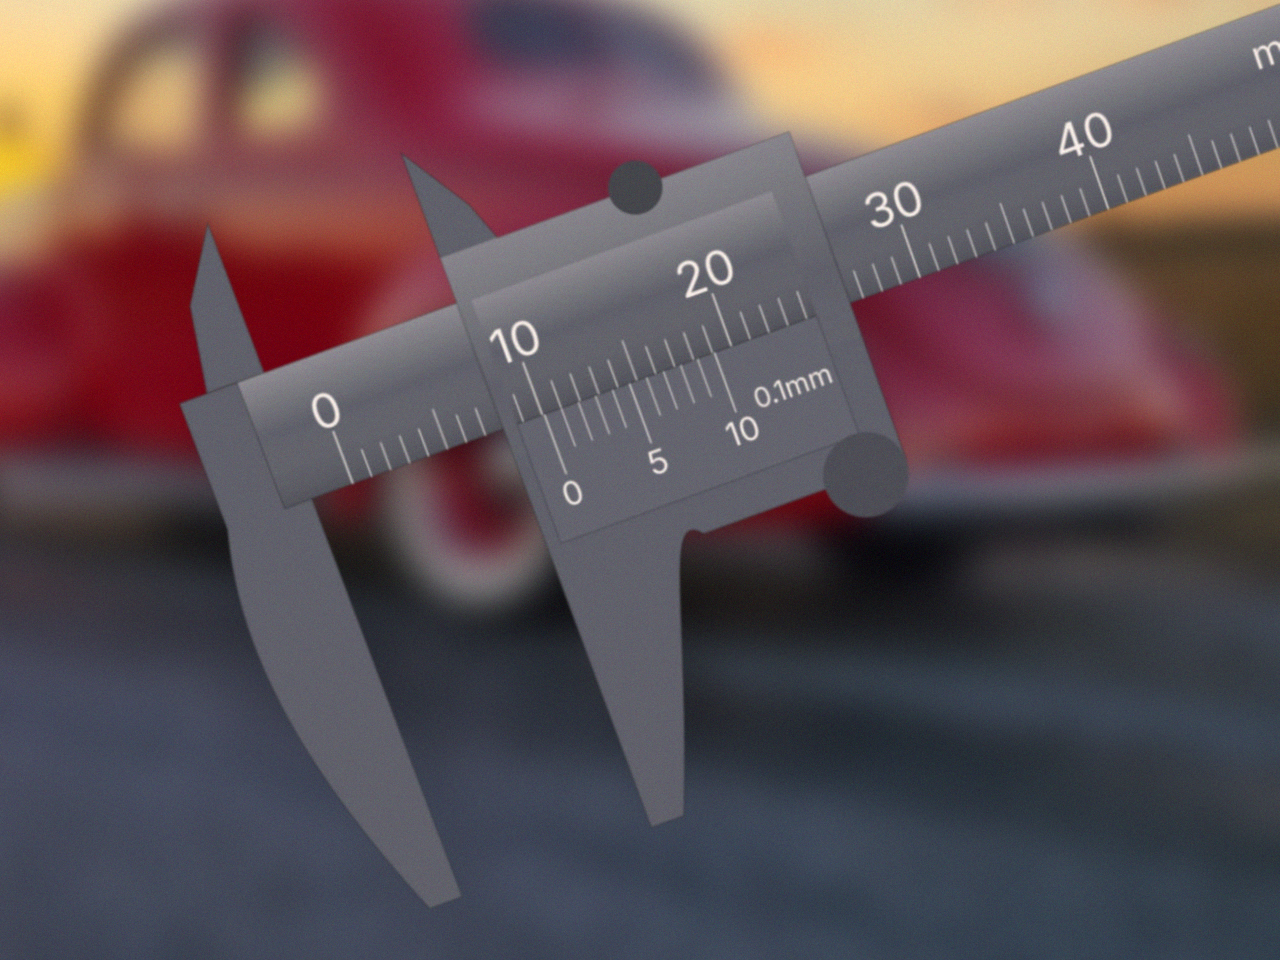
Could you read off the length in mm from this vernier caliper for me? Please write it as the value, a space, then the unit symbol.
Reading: 10.1 mm
